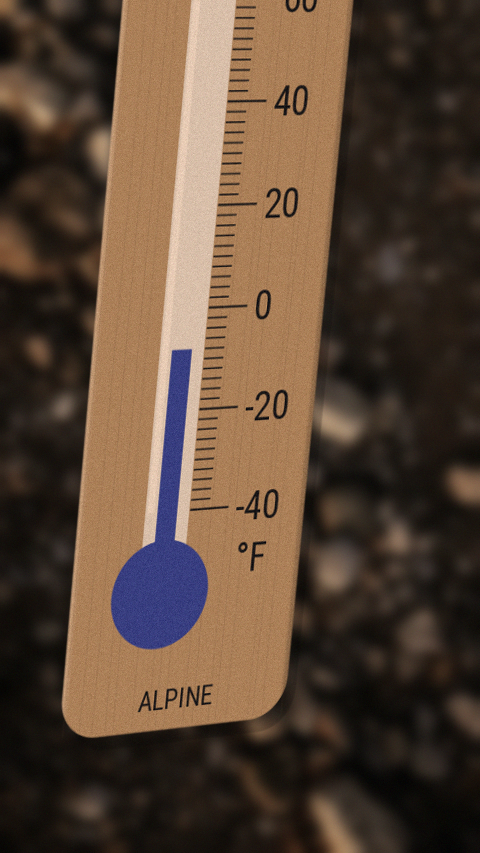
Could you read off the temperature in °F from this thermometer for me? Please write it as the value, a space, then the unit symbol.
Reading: -8 °F
